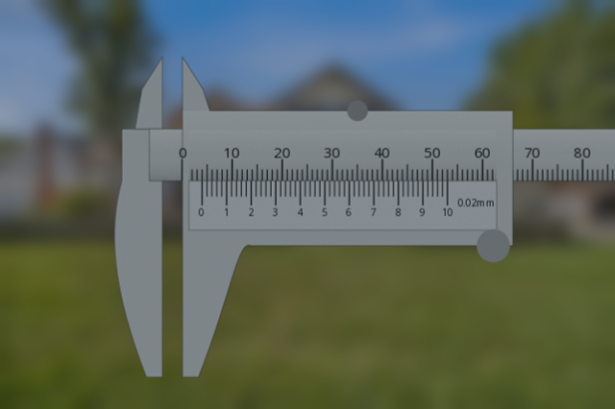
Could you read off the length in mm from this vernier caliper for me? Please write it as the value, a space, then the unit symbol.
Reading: 4.0 mm
